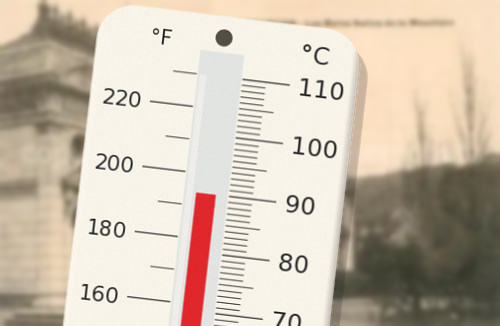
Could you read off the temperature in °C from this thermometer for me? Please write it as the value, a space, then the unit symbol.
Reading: 90 °C
